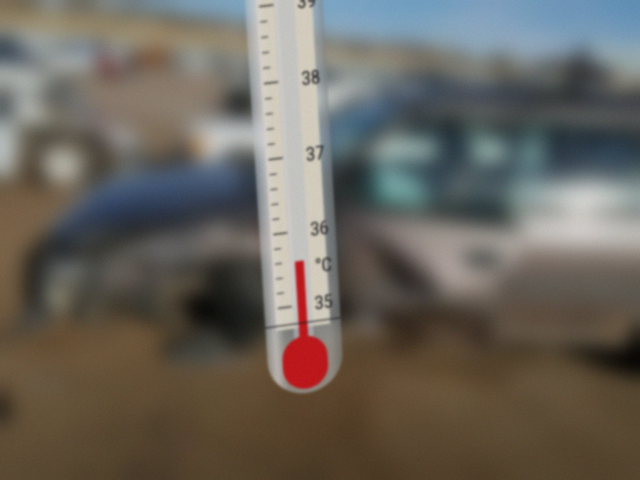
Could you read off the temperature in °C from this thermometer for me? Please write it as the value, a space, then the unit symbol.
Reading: 35.6 °C
